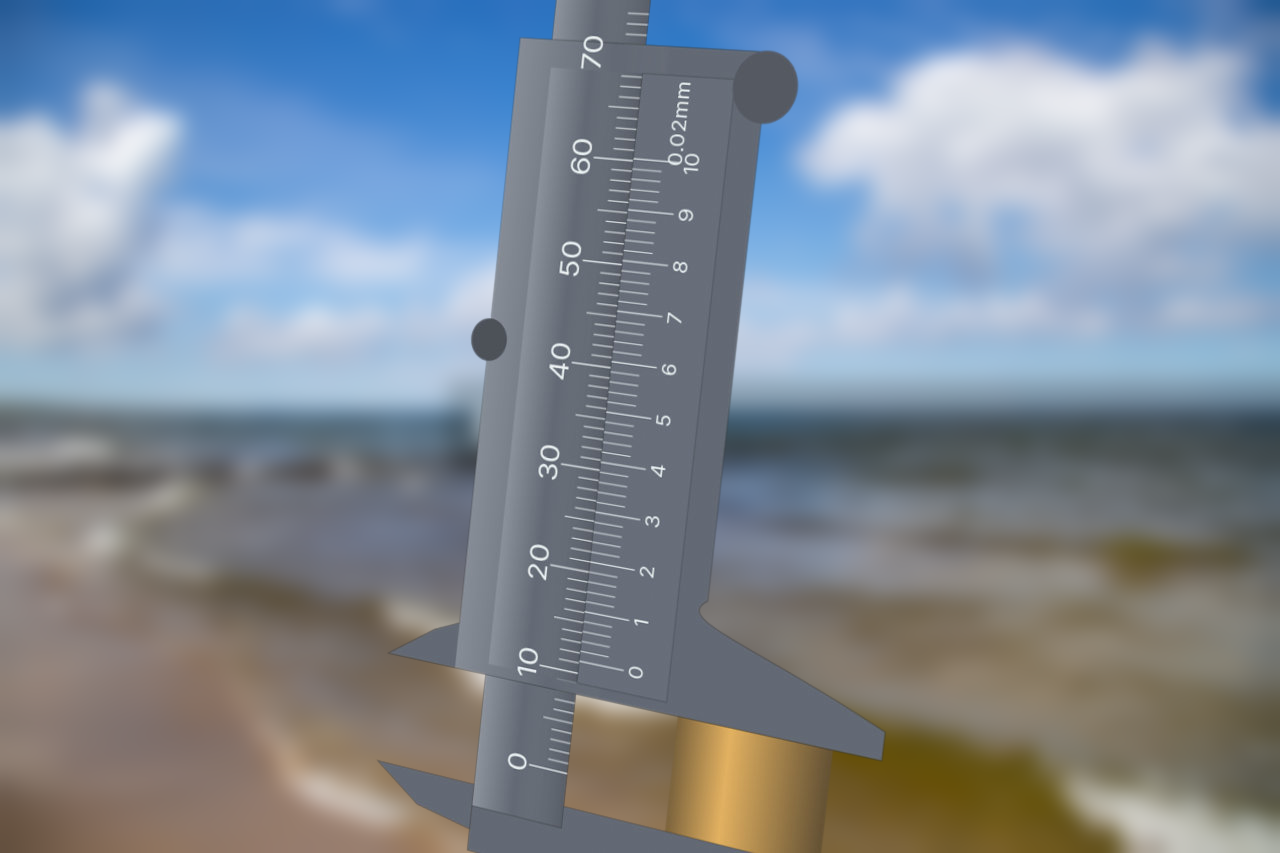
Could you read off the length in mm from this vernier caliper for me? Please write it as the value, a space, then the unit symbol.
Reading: 11.2 mm
